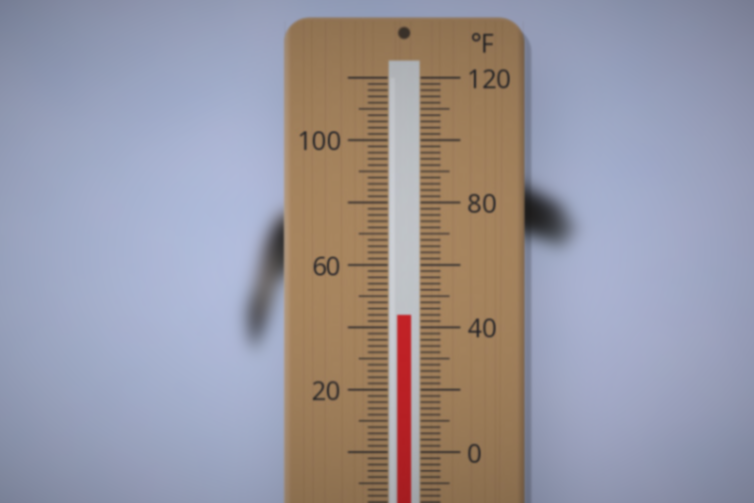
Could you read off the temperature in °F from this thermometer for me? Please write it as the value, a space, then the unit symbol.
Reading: 44 °F
